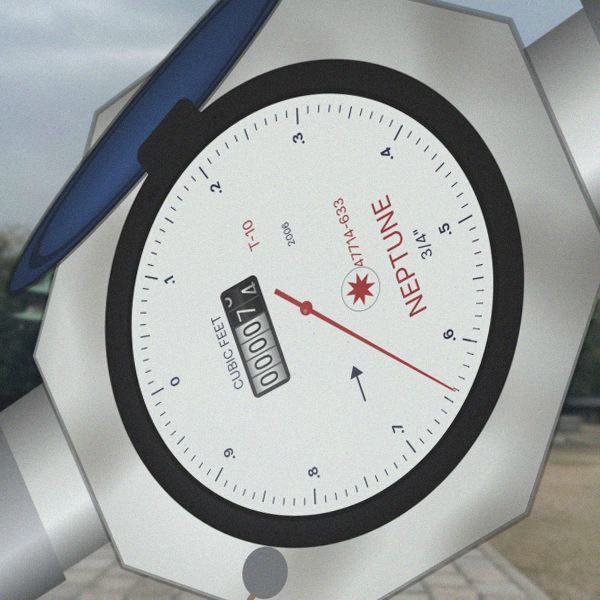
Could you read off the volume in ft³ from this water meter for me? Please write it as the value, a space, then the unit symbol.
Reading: 73.64 ft³
